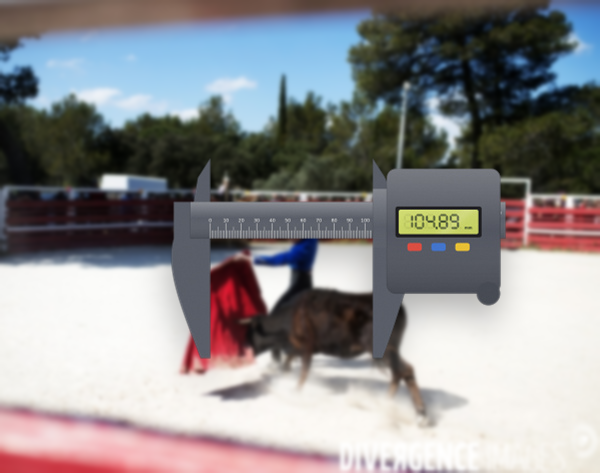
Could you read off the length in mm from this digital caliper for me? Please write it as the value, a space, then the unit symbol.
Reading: 104.89 mm
